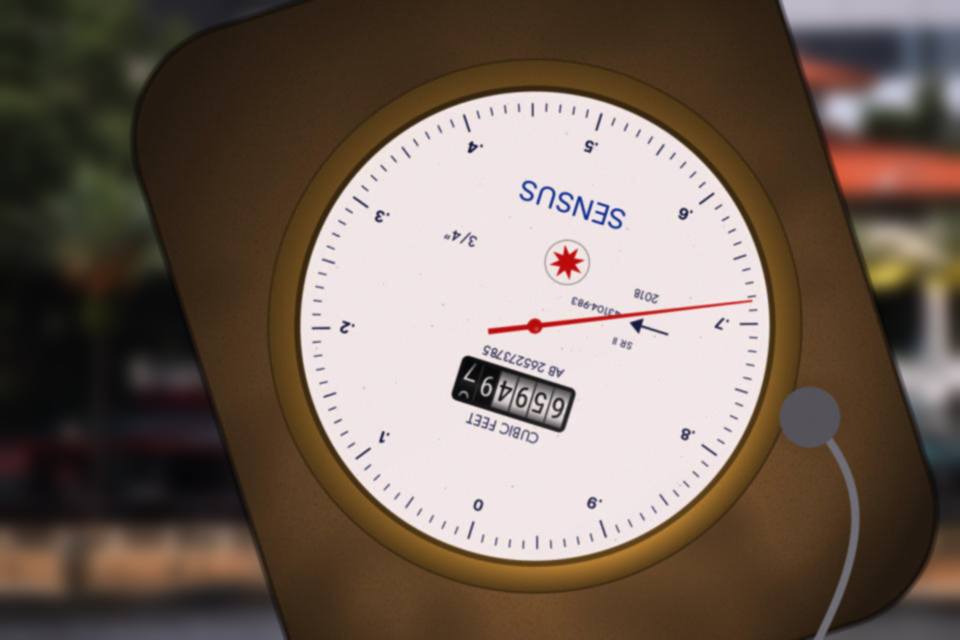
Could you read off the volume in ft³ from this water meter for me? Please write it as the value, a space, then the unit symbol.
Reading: 659496.68 ft³
